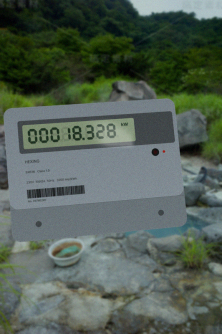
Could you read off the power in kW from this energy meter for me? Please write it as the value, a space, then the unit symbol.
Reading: 18.328 kW
